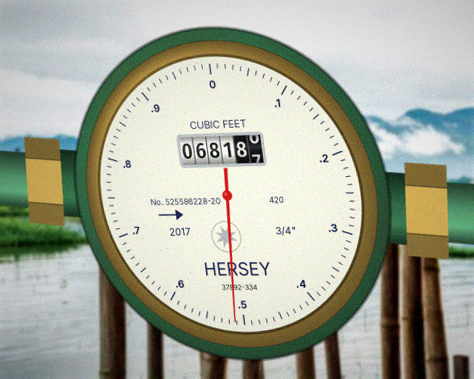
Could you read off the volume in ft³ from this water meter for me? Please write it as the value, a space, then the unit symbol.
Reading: 68186.51 ft³
